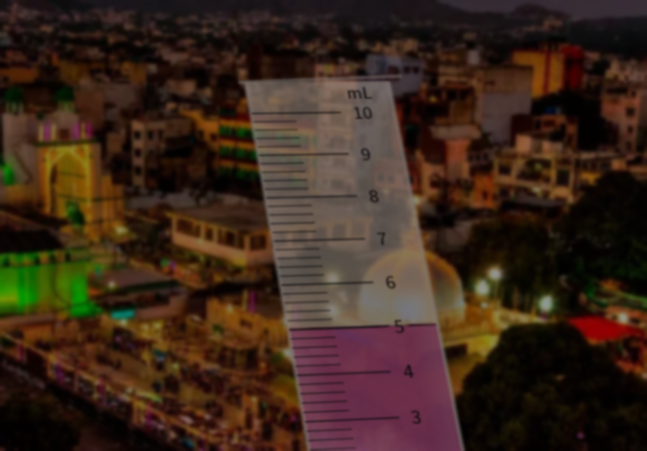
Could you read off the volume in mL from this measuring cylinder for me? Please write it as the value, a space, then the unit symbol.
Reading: 5 mL
